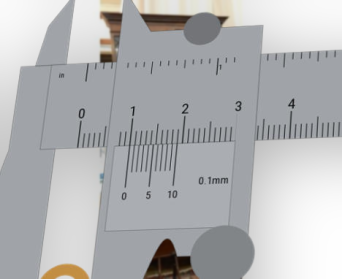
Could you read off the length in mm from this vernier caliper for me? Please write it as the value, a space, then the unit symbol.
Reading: 10.0 mm
